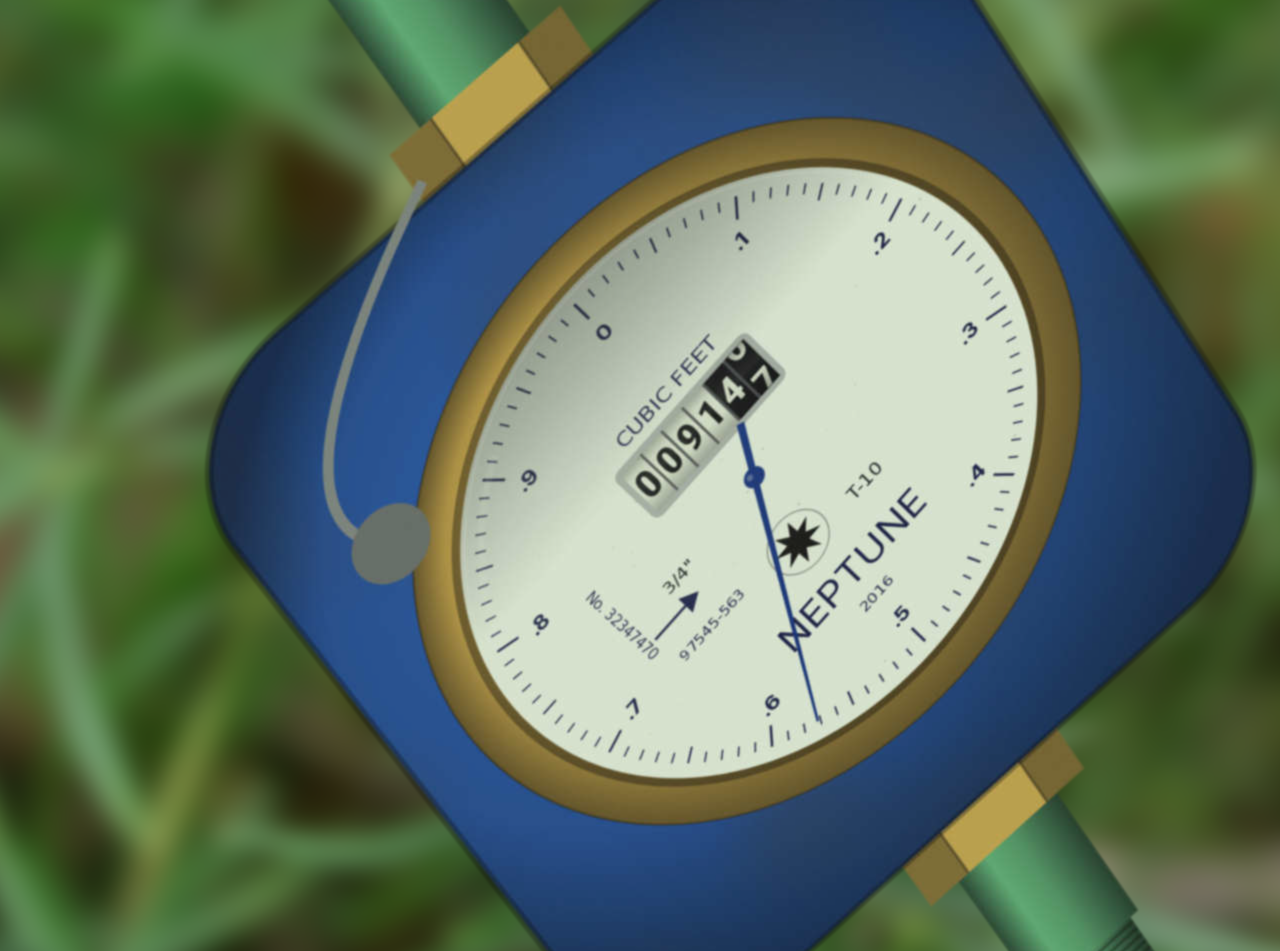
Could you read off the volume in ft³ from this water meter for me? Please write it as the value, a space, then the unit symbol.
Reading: 9146.57 ft³
